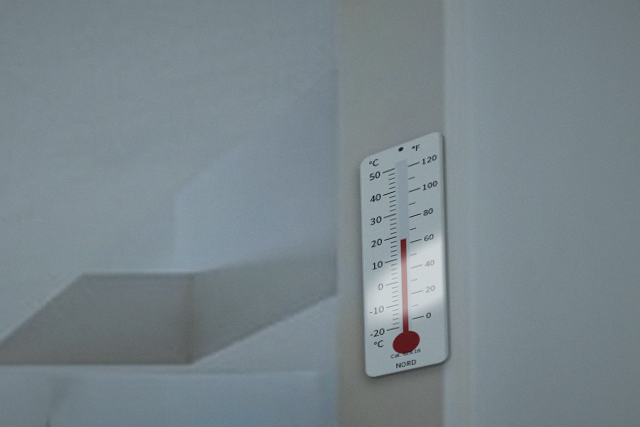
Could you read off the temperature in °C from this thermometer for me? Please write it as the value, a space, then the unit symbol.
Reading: 18 °C
